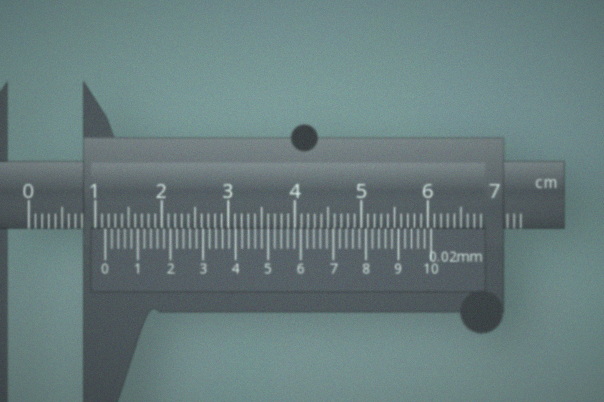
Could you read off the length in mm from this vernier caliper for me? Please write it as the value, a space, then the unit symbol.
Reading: 11.5 mm
